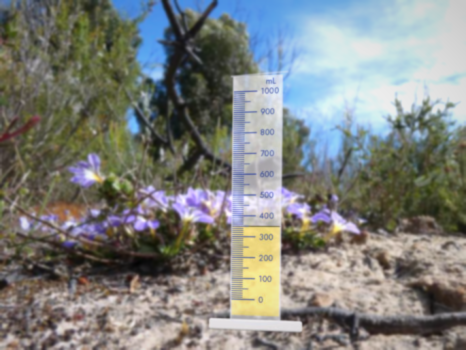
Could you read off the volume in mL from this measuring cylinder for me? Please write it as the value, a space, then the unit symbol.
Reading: 350 mL
